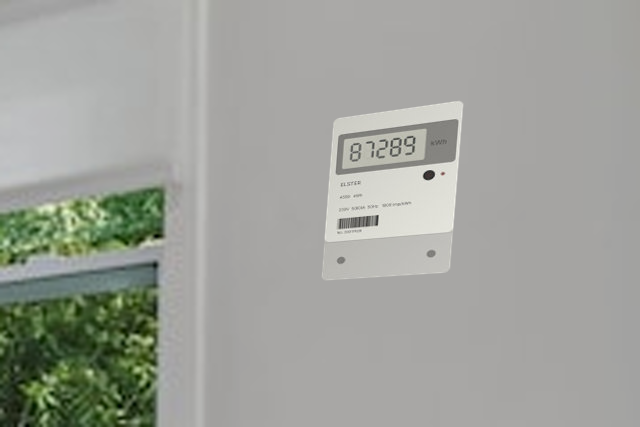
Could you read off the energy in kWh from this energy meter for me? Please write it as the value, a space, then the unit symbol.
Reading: 87289 kWh
